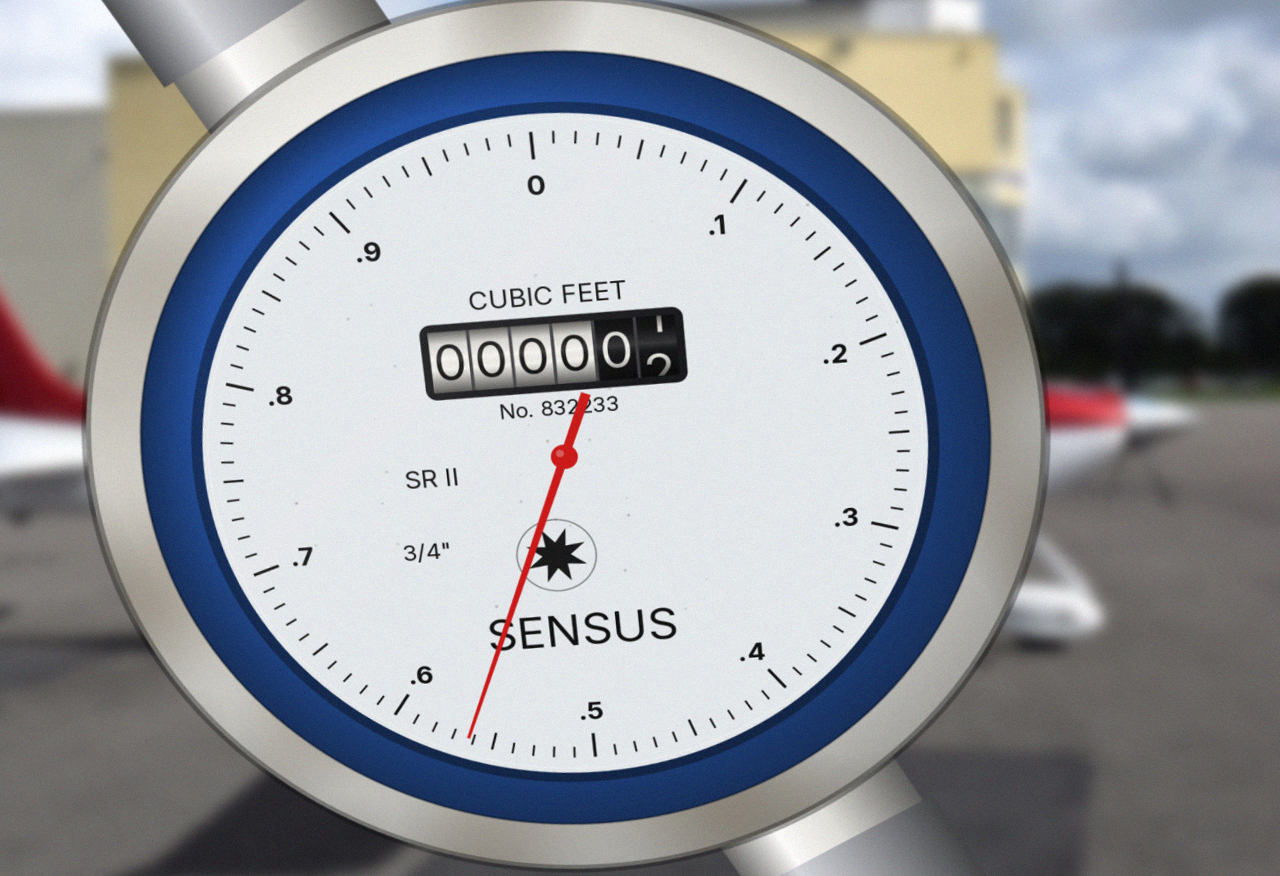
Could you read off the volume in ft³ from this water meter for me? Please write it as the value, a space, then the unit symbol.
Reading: 1.56 ft³
